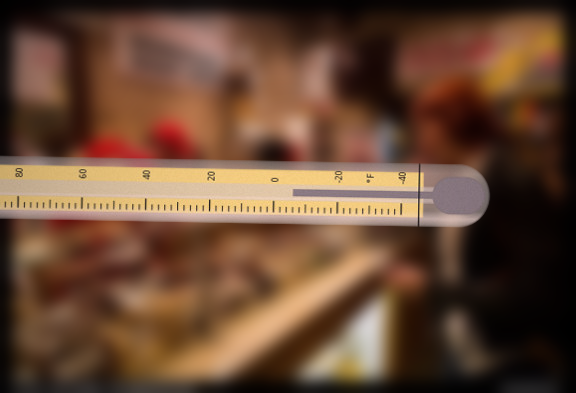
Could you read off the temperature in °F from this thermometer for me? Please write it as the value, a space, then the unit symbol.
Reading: -6 °F
